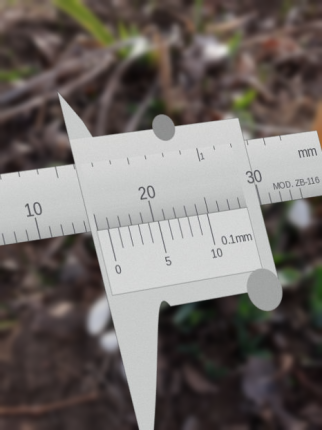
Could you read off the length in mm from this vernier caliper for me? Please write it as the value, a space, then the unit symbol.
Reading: 15.9 mm
